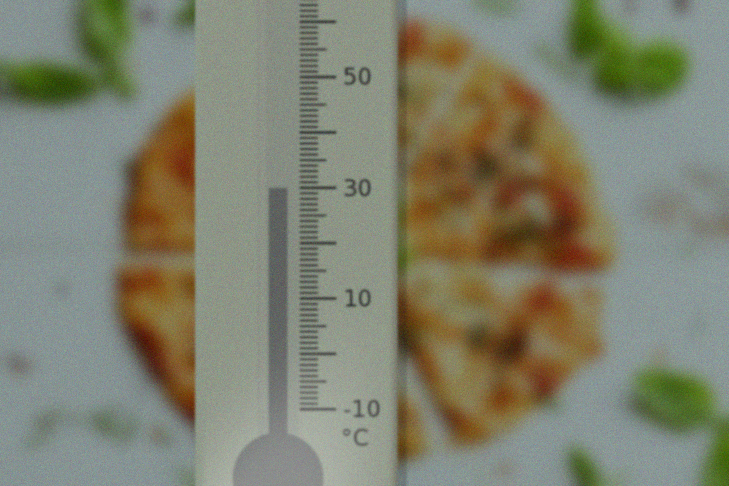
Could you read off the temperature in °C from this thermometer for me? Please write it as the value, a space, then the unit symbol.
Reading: 30 °C
